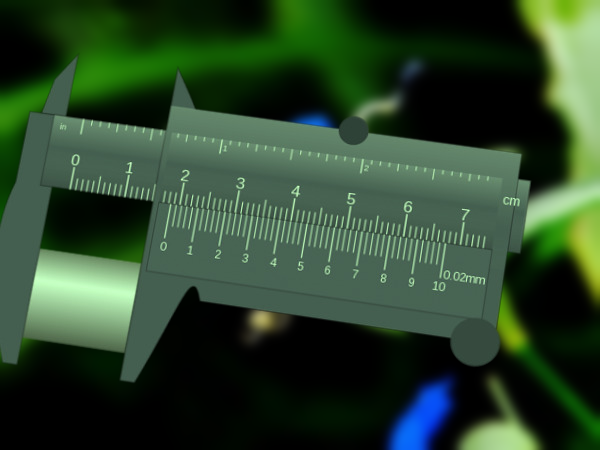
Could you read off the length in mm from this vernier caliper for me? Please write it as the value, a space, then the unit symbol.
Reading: 18.4 mm
